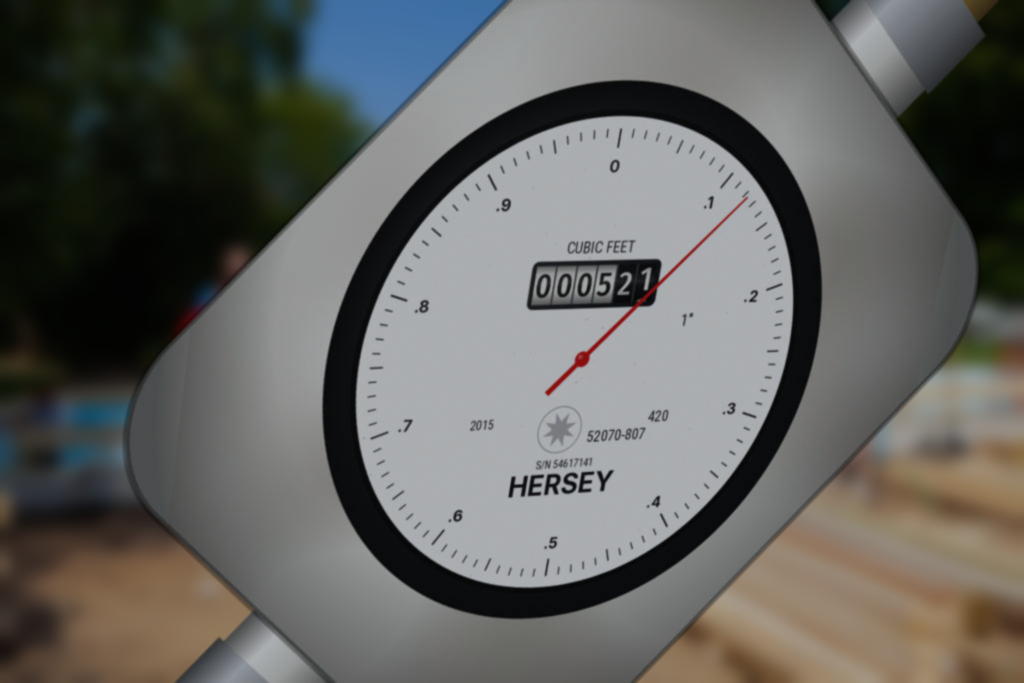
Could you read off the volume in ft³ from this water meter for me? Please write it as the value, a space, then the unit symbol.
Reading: 521.12 ft³
